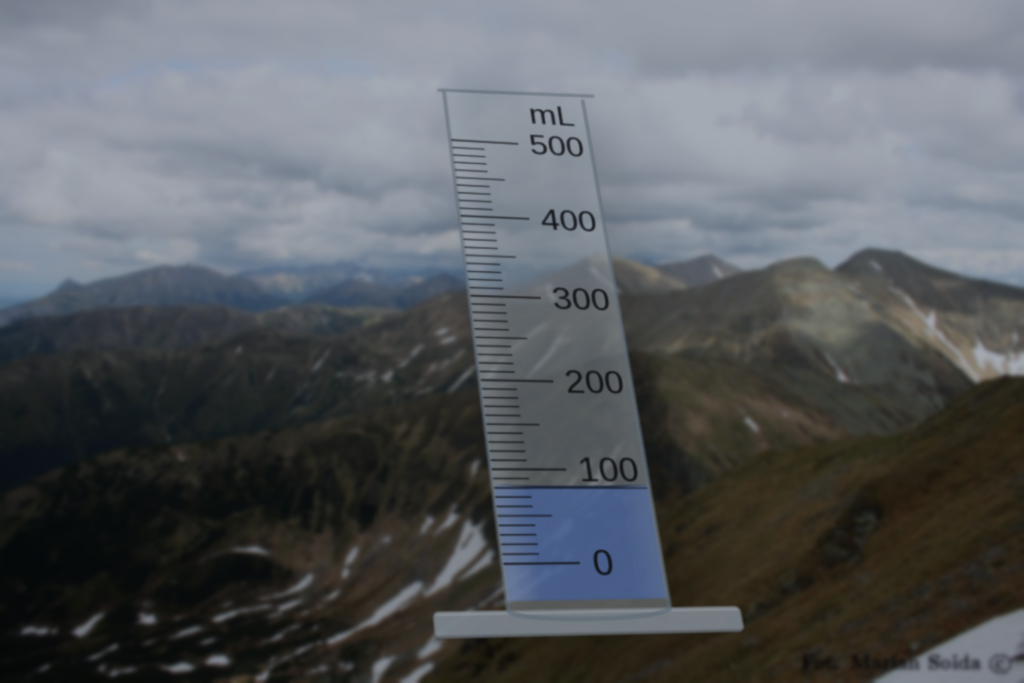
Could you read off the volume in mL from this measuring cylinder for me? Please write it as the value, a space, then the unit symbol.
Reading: 80 mL
